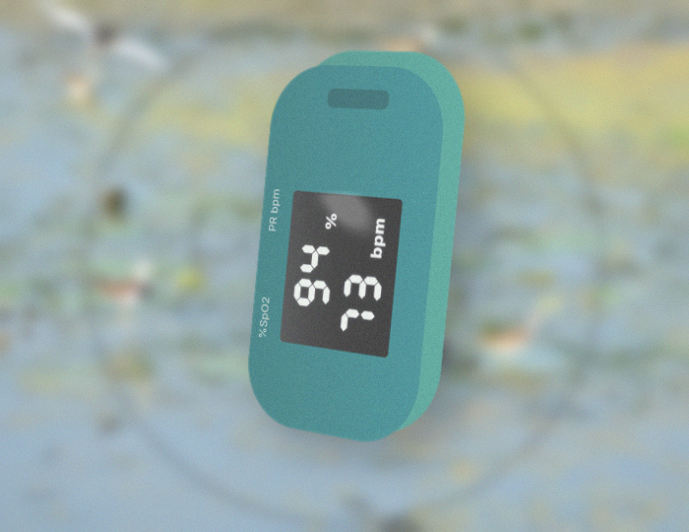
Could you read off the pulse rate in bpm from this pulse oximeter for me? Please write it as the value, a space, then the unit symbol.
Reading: 73 bpm
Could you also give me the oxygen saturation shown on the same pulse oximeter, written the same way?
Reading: 94 %
